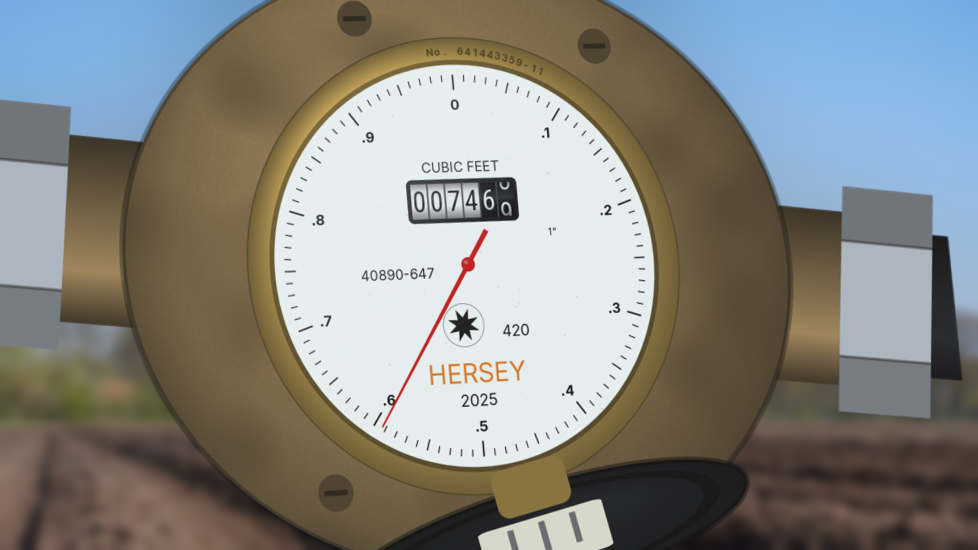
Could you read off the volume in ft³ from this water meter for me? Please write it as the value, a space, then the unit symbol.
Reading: 7468.59 ft³
